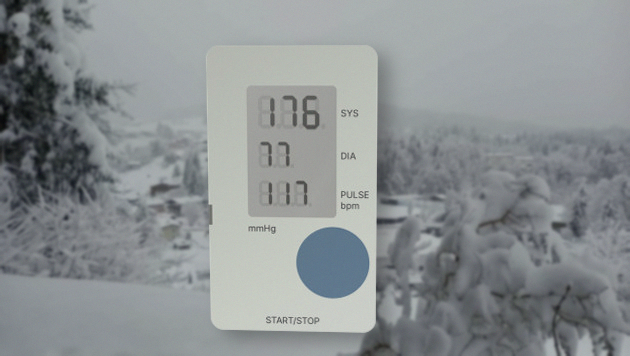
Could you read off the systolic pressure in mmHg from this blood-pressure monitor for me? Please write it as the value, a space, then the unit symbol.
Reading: 176 mmHg
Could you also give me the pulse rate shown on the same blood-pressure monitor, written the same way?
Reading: 117 bpm
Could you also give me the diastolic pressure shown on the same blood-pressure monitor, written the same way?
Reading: 77 mmHg
